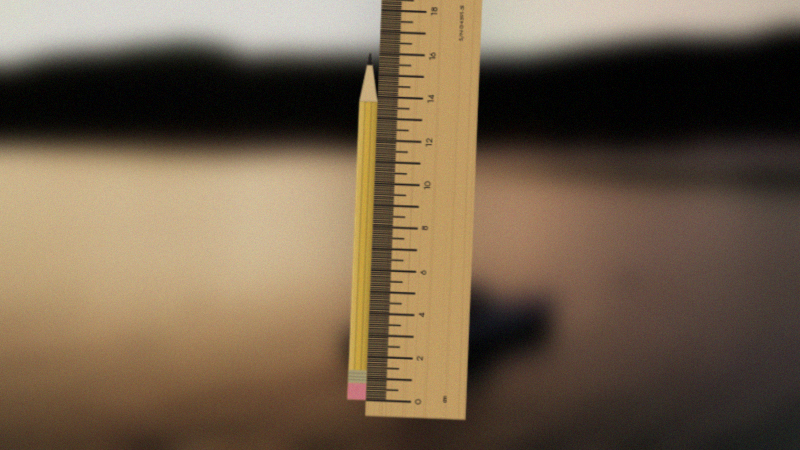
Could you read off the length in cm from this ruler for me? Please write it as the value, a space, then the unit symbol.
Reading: 16 cm
